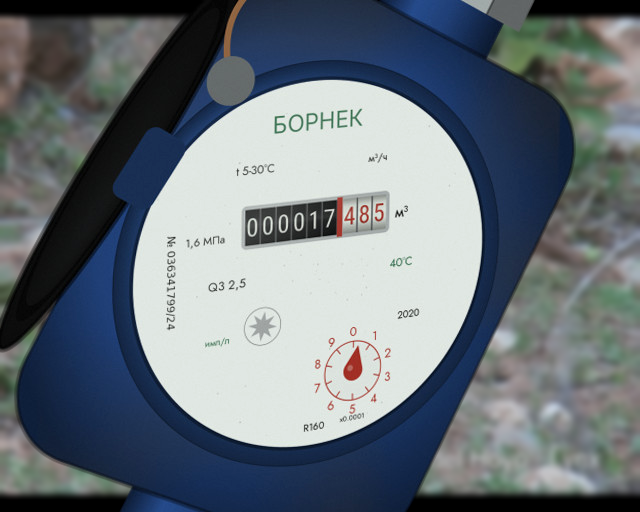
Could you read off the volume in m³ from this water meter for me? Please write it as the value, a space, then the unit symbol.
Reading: 17.4850 m³
